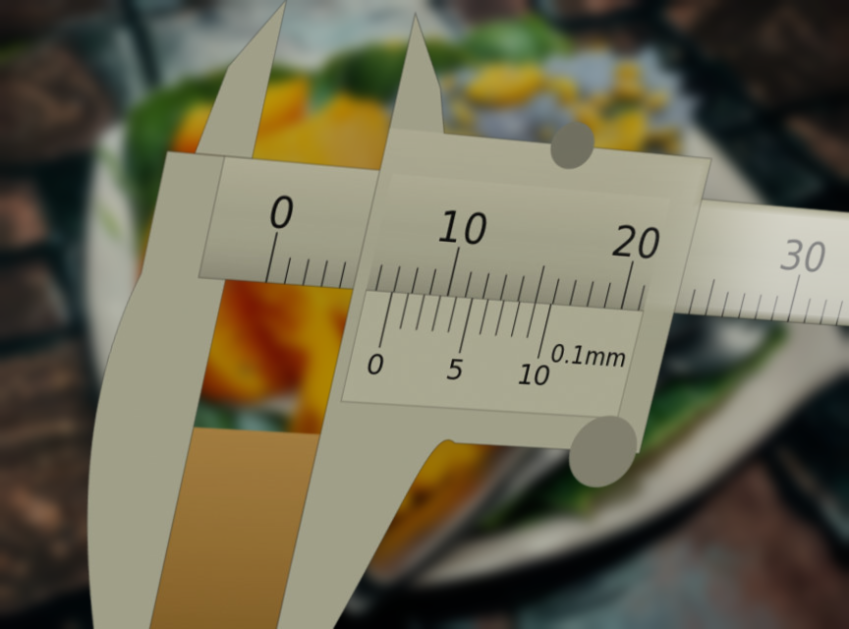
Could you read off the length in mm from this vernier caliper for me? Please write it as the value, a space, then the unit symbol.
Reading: 6.9 mm
